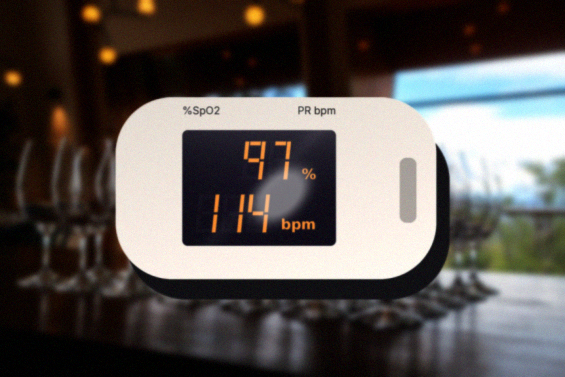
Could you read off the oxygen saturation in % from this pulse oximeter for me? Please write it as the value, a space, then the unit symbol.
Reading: 97 %
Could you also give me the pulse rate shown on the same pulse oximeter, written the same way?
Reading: 114 bpm
